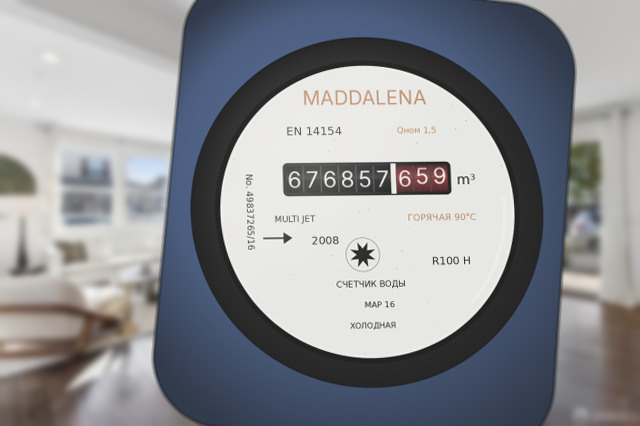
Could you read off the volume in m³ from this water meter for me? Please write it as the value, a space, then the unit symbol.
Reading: 676857.659 m³
